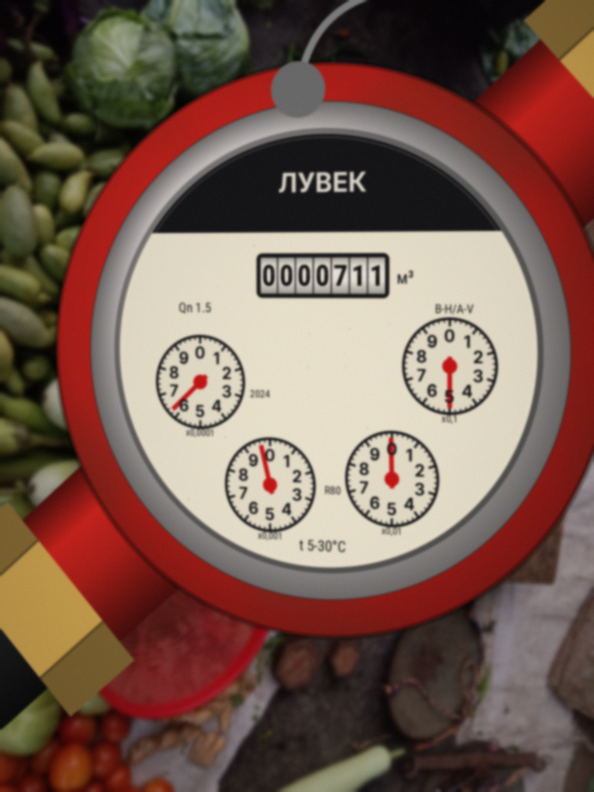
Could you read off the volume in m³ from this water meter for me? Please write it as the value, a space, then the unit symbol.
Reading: 711.4996 m³
